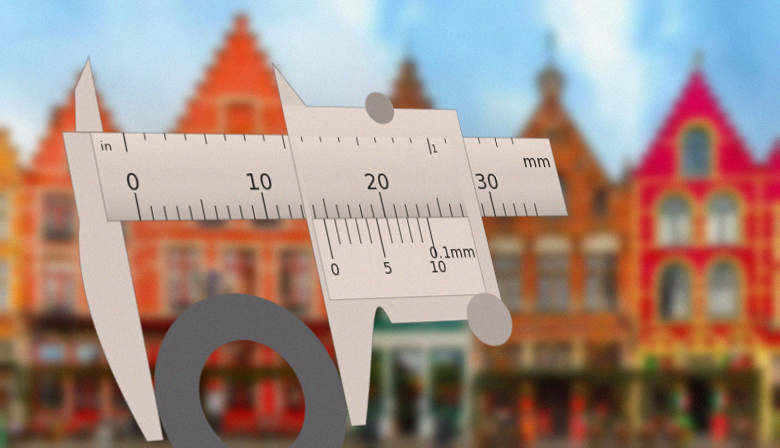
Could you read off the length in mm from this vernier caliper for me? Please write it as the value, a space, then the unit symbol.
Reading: 14.7 mm
